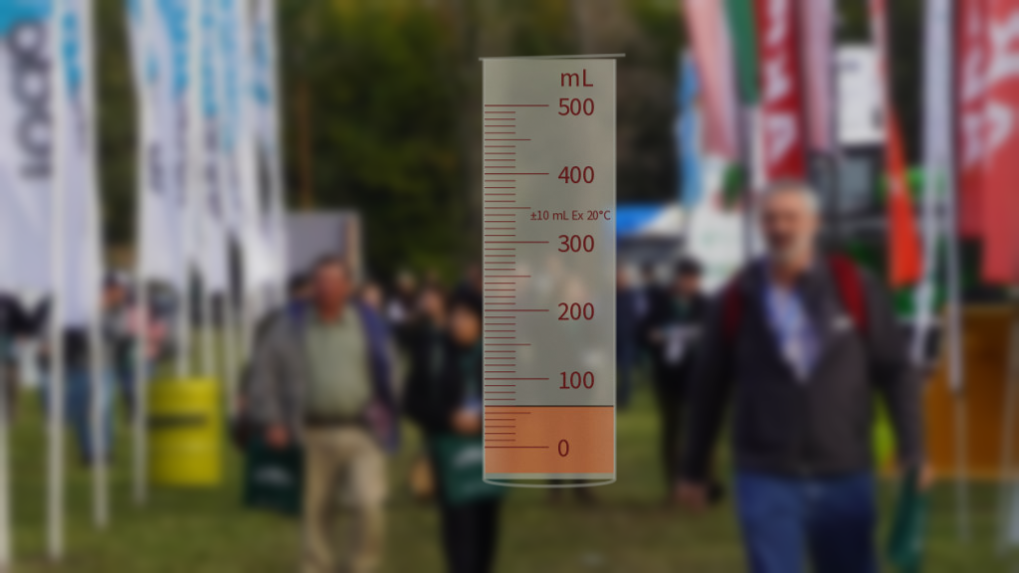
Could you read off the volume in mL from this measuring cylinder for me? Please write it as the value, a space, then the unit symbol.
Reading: 60 mL
